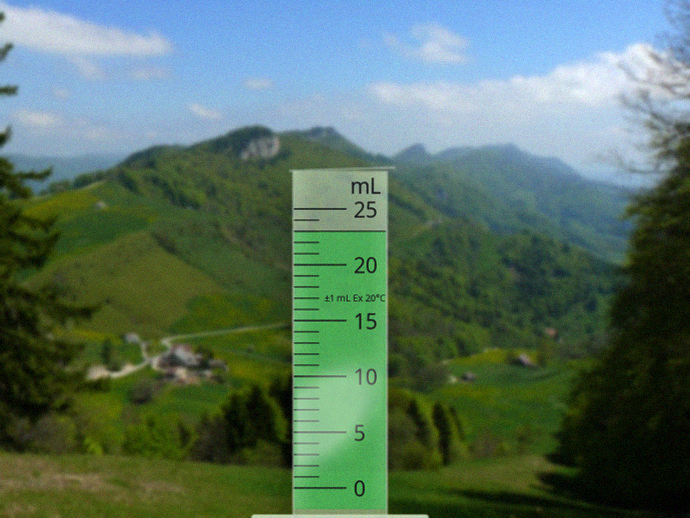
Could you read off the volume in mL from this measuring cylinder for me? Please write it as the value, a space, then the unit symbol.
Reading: 23 mL
